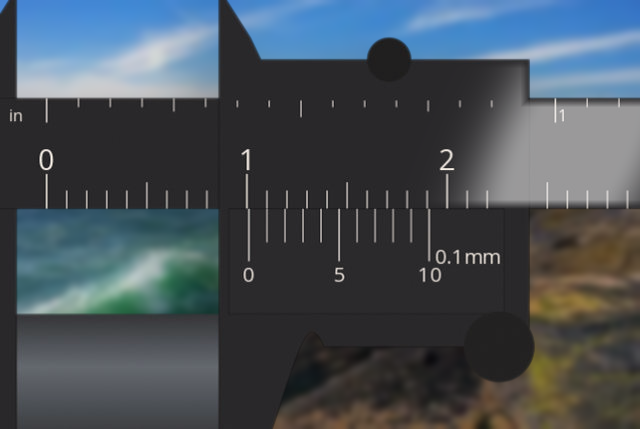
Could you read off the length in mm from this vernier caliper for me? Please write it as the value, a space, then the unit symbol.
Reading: 10.1 mm
